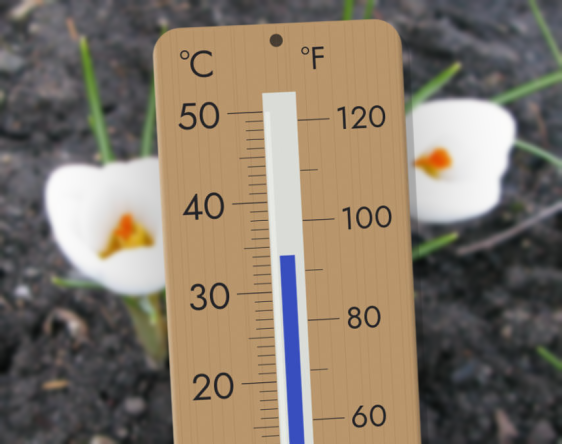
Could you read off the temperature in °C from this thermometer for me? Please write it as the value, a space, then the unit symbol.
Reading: 34 °C
